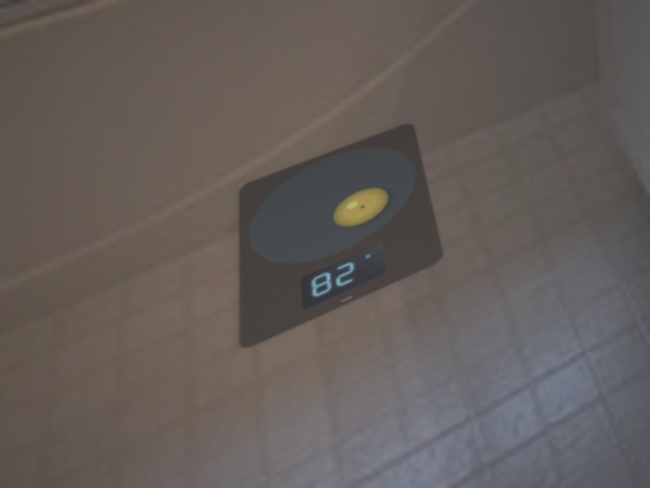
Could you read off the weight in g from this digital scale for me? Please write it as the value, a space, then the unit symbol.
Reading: 82 g
